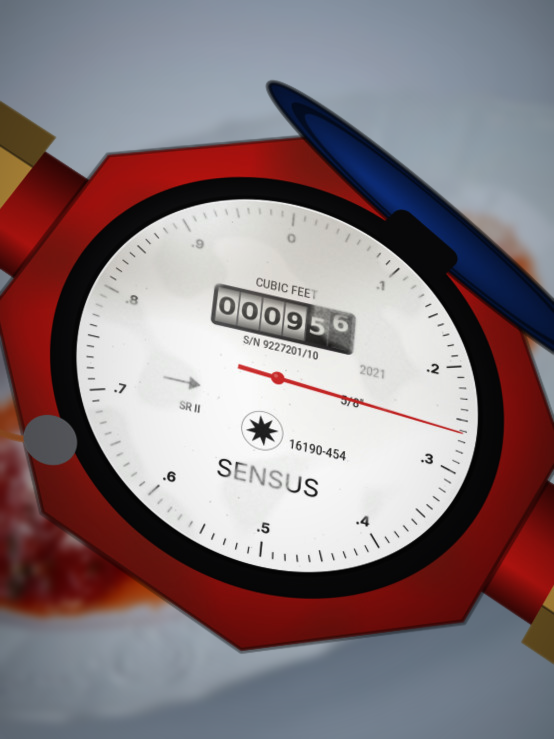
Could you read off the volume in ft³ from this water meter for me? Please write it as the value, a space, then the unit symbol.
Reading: 956.26 ft³
